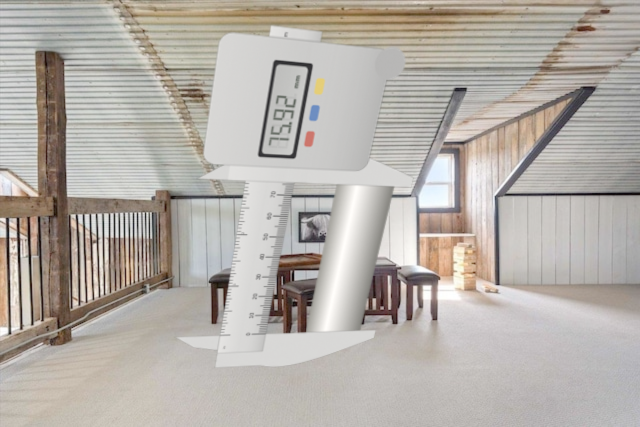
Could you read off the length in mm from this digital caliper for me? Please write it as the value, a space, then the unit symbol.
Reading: 75.92 mm
